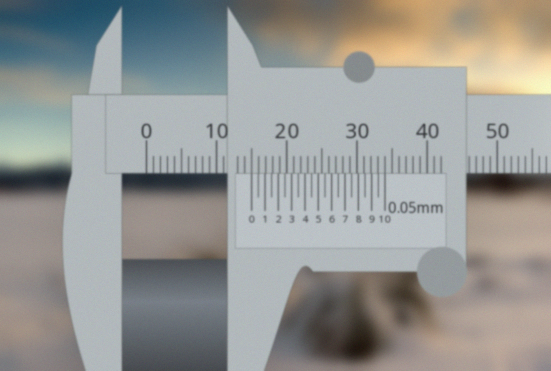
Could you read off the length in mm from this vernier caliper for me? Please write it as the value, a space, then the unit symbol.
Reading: 15.0 mm
